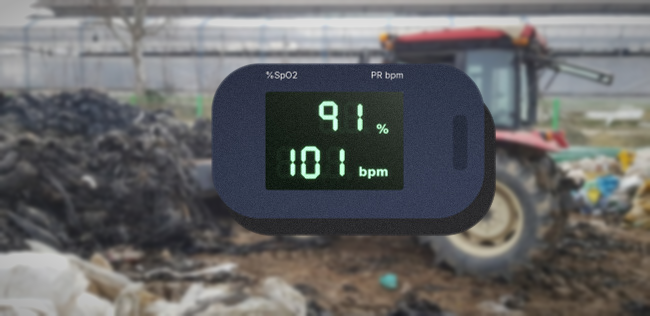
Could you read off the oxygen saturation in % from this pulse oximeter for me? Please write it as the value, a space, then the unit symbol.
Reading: 91 %
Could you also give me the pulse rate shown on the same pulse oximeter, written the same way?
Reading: 101 bpm
